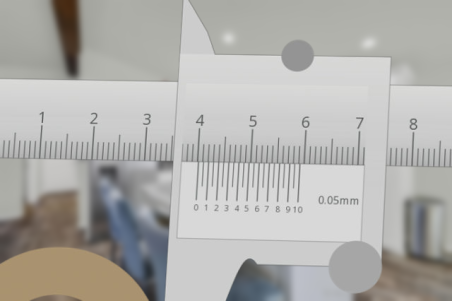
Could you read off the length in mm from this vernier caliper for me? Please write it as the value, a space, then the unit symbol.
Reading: 40.2 mm
